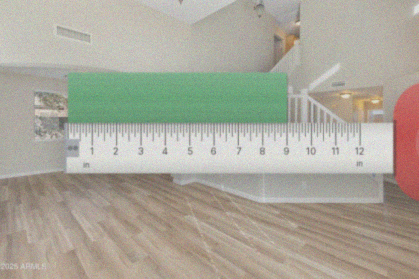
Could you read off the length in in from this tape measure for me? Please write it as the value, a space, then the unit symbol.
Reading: 9 in
